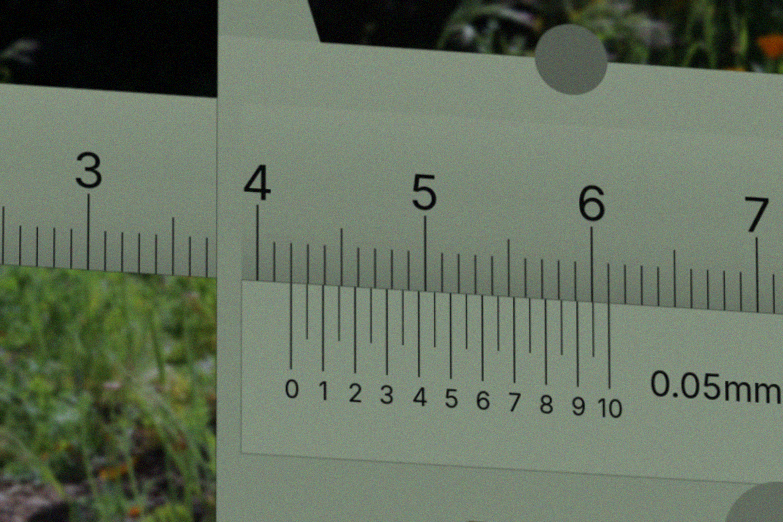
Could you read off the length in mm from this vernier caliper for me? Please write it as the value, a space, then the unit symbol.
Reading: 42.0 mm
